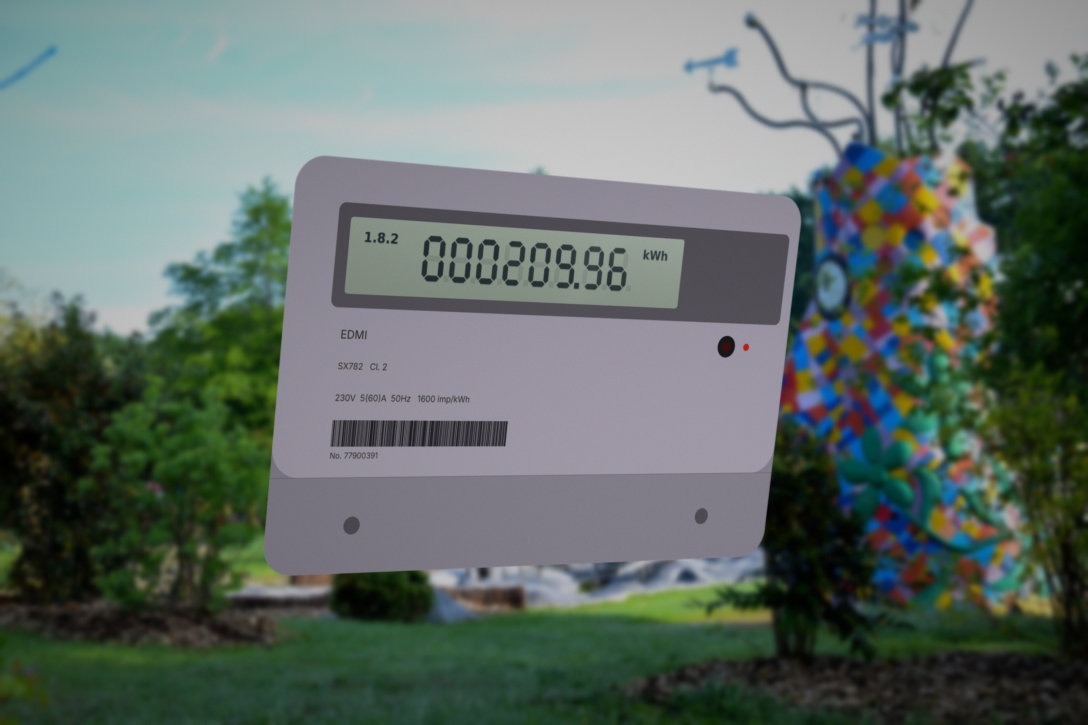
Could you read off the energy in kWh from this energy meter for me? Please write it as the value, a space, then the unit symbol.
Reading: 209.96 kWh
